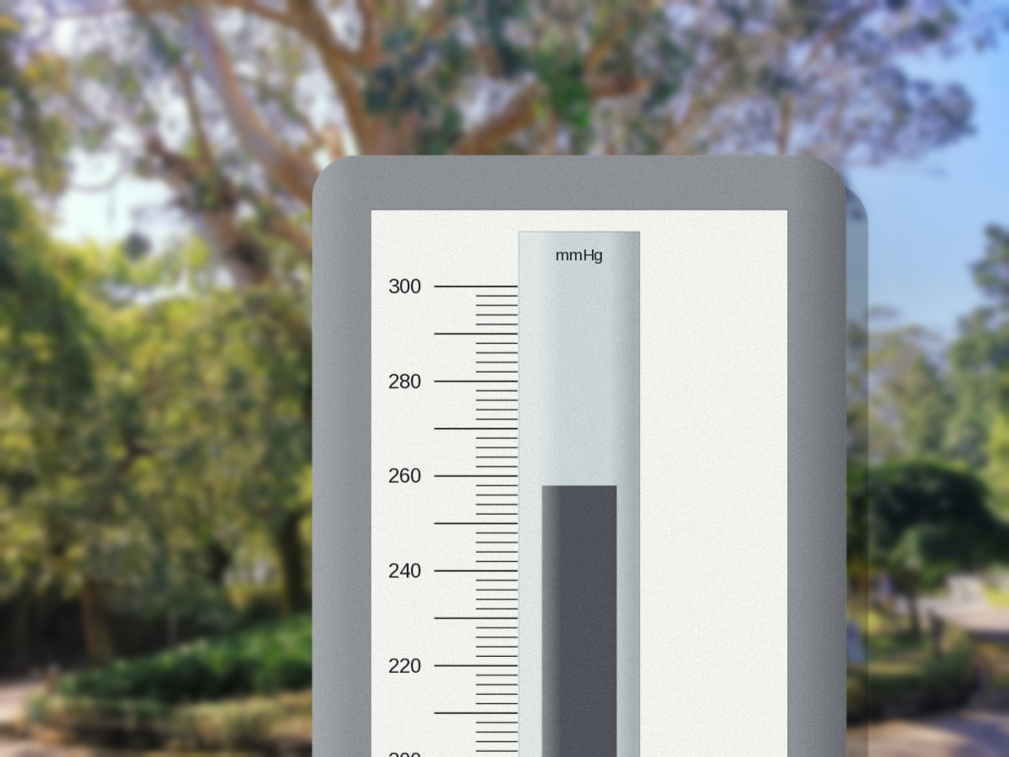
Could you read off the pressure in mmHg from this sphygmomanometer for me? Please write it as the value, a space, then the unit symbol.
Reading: 258 mmHg
